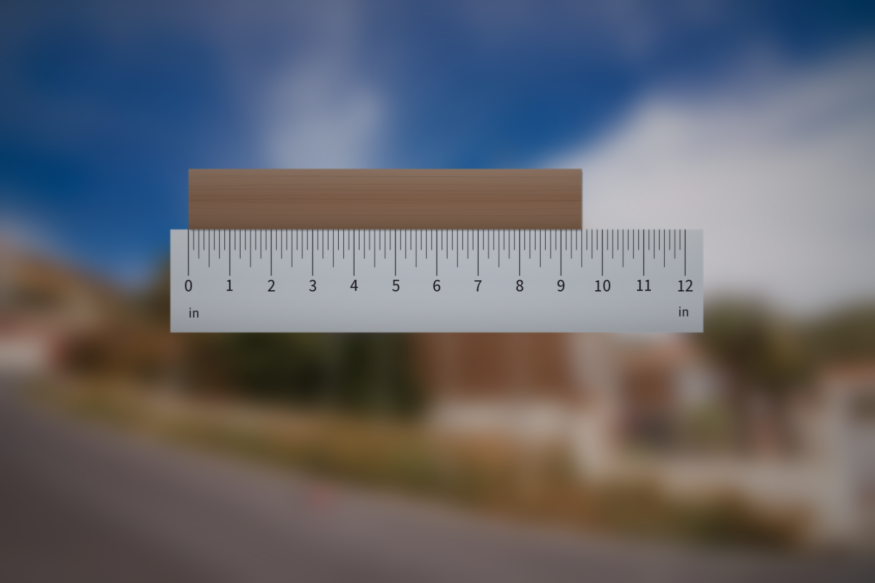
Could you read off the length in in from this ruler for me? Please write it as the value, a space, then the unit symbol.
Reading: 9.5 in
